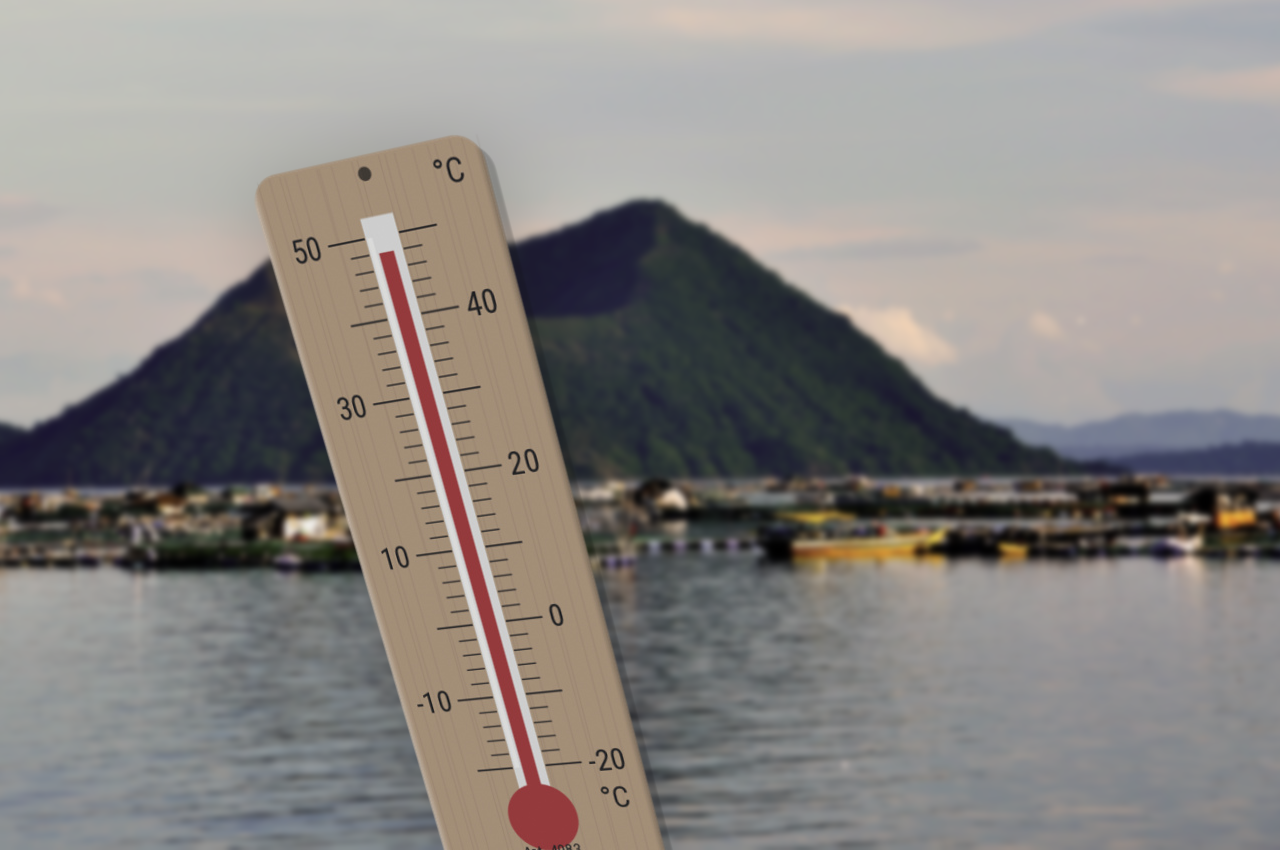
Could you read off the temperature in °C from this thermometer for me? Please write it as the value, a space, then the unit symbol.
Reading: 48 °C
